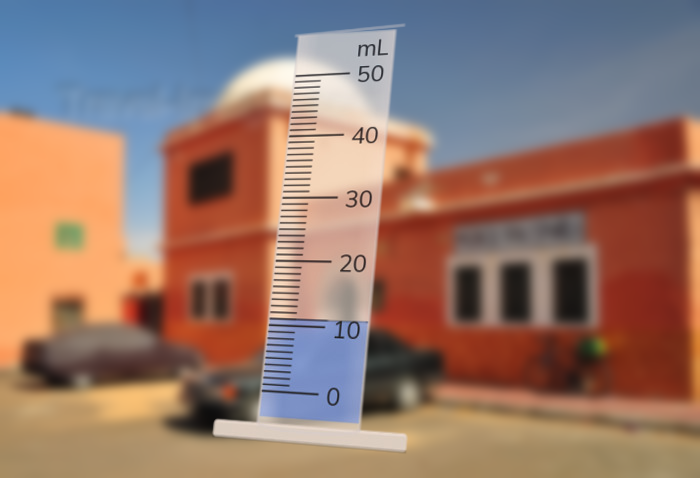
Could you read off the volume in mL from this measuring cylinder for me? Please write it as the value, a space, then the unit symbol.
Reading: 11 mL
